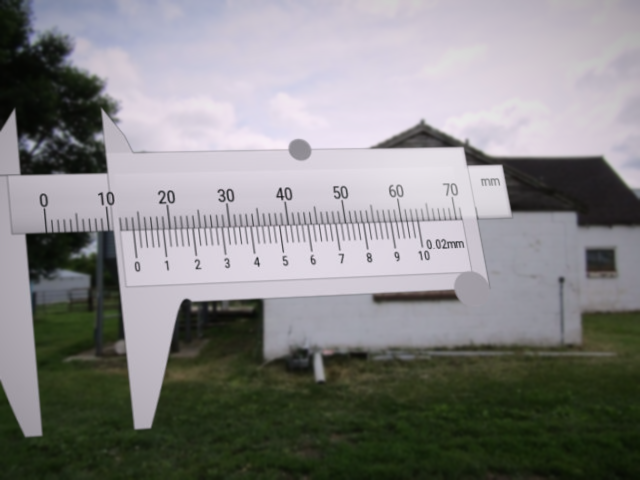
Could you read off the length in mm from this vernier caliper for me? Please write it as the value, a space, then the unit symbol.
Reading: 14.0 mm
